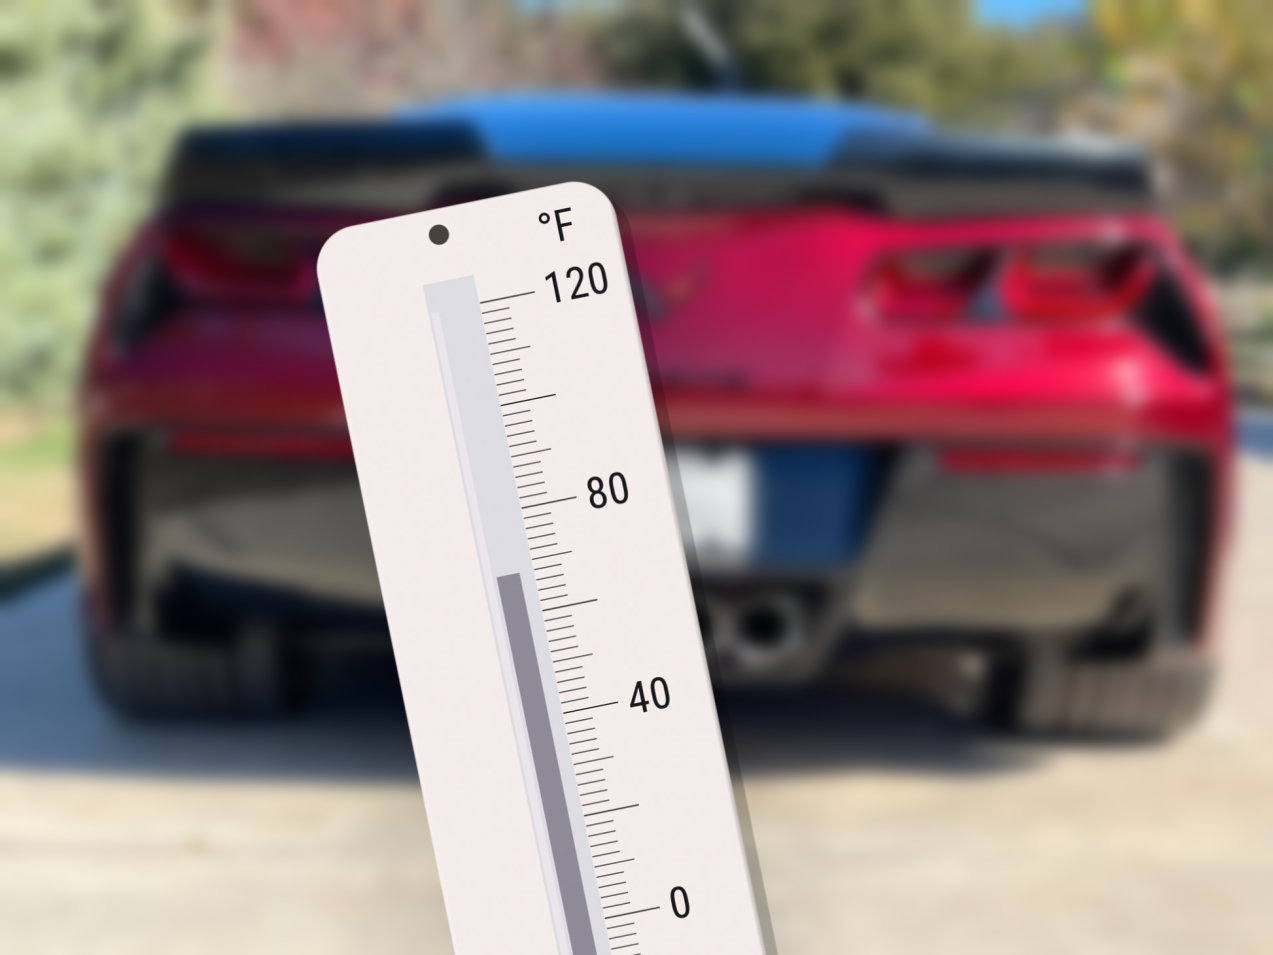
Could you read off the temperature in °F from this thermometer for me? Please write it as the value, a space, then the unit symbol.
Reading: 68 °F
